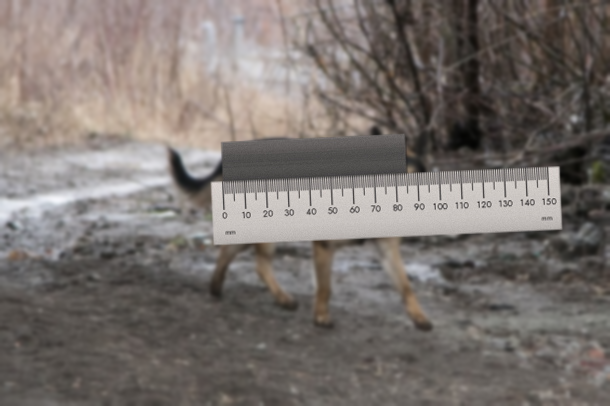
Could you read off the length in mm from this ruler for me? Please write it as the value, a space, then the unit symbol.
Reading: 85 mm
